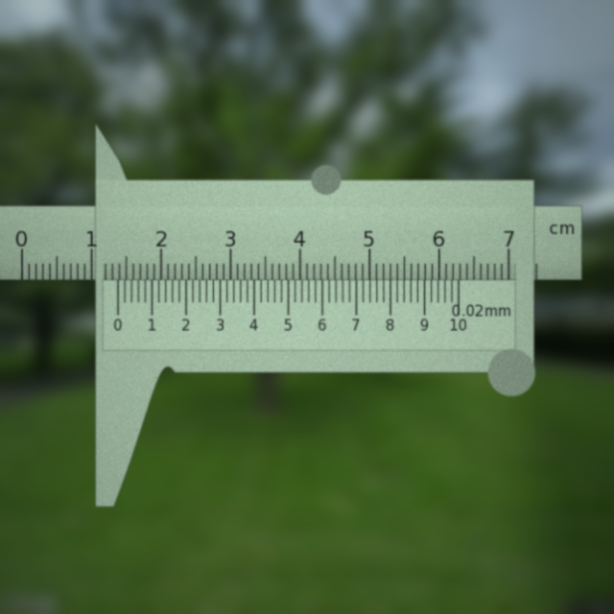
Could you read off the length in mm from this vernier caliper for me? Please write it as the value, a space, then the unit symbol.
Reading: 13.8 mm
